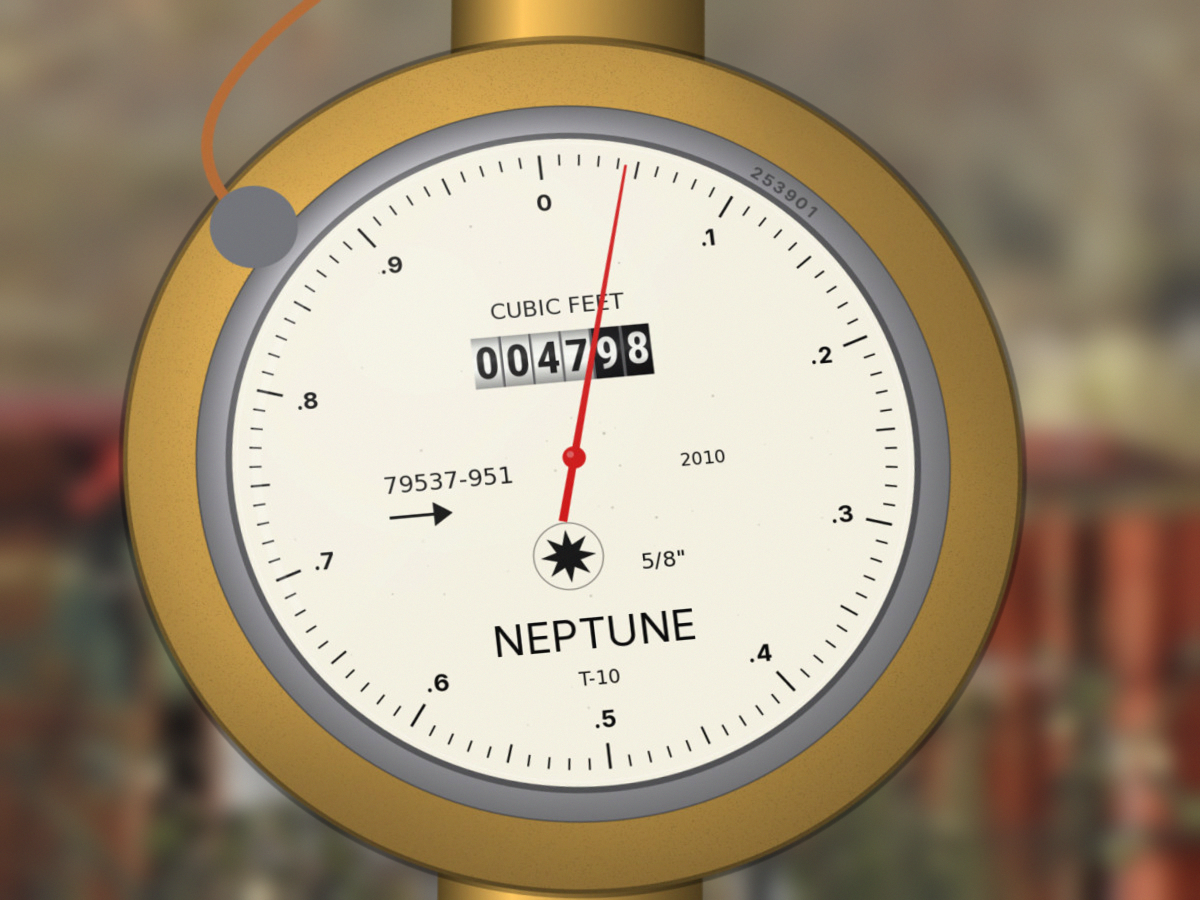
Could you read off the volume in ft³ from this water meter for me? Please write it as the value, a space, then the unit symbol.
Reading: 4798.04 ft³
